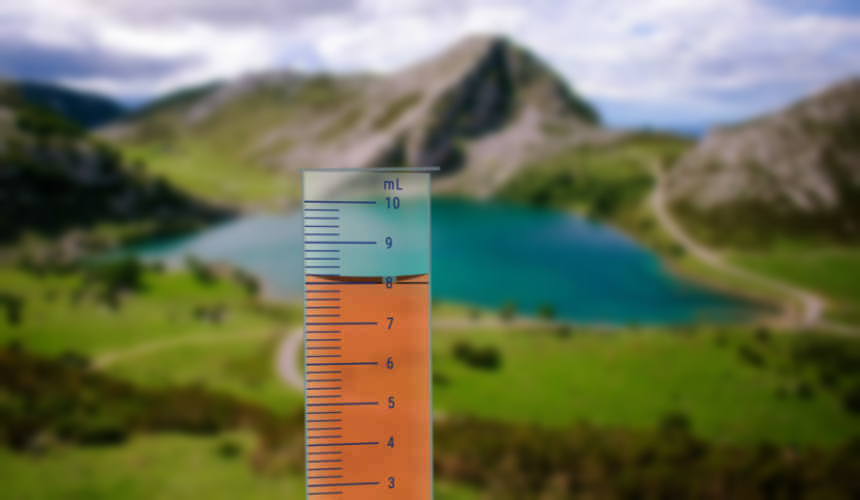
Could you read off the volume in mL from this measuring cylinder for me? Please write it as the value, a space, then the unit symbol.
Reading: 8 mL
